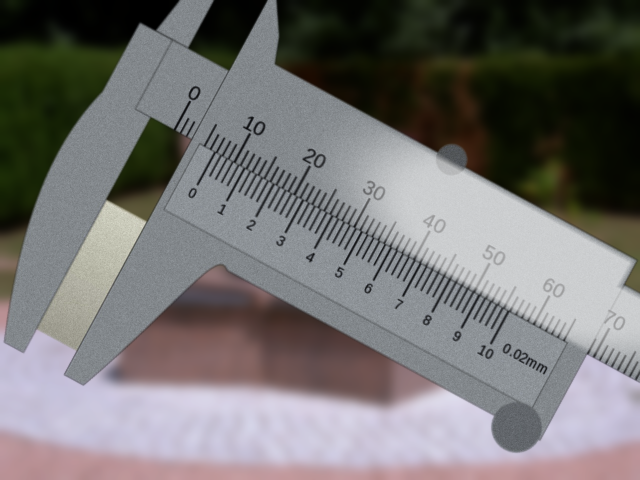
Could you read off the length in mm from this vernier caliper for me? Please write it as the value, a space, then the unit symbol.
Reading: 6.8 mm
